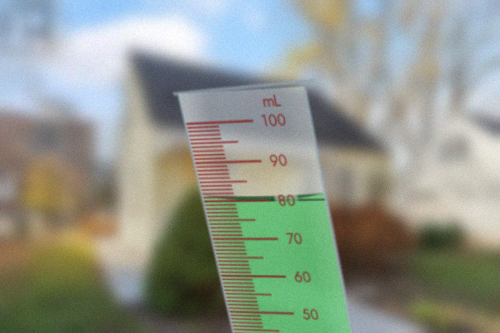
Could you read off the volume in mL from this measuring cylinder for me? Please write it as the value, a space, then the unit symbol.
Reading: 80 mL
